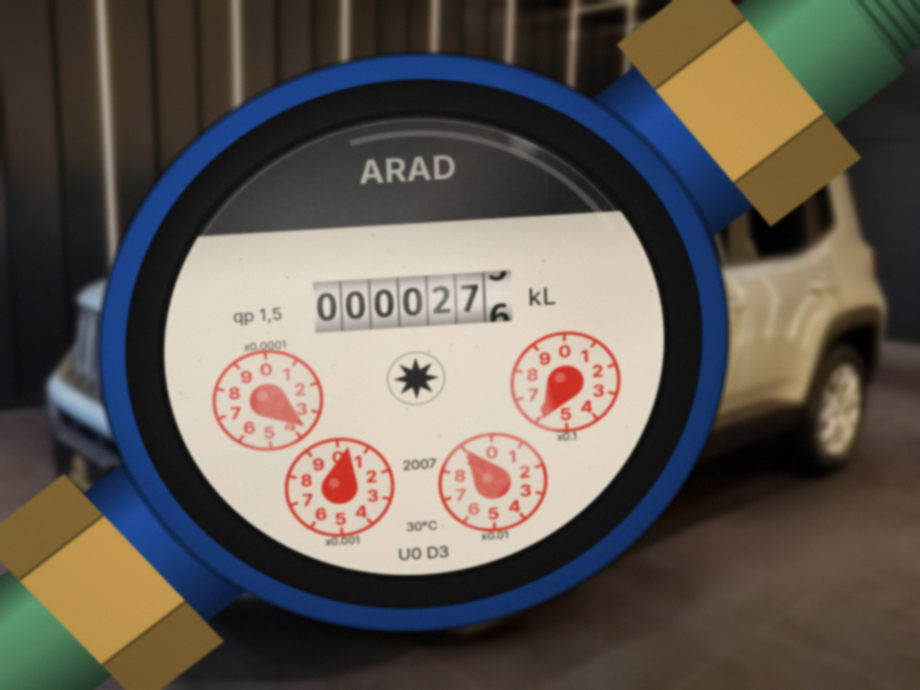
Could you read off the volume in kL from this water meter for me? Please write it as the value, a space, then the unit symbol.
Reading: 275.5903 kL
